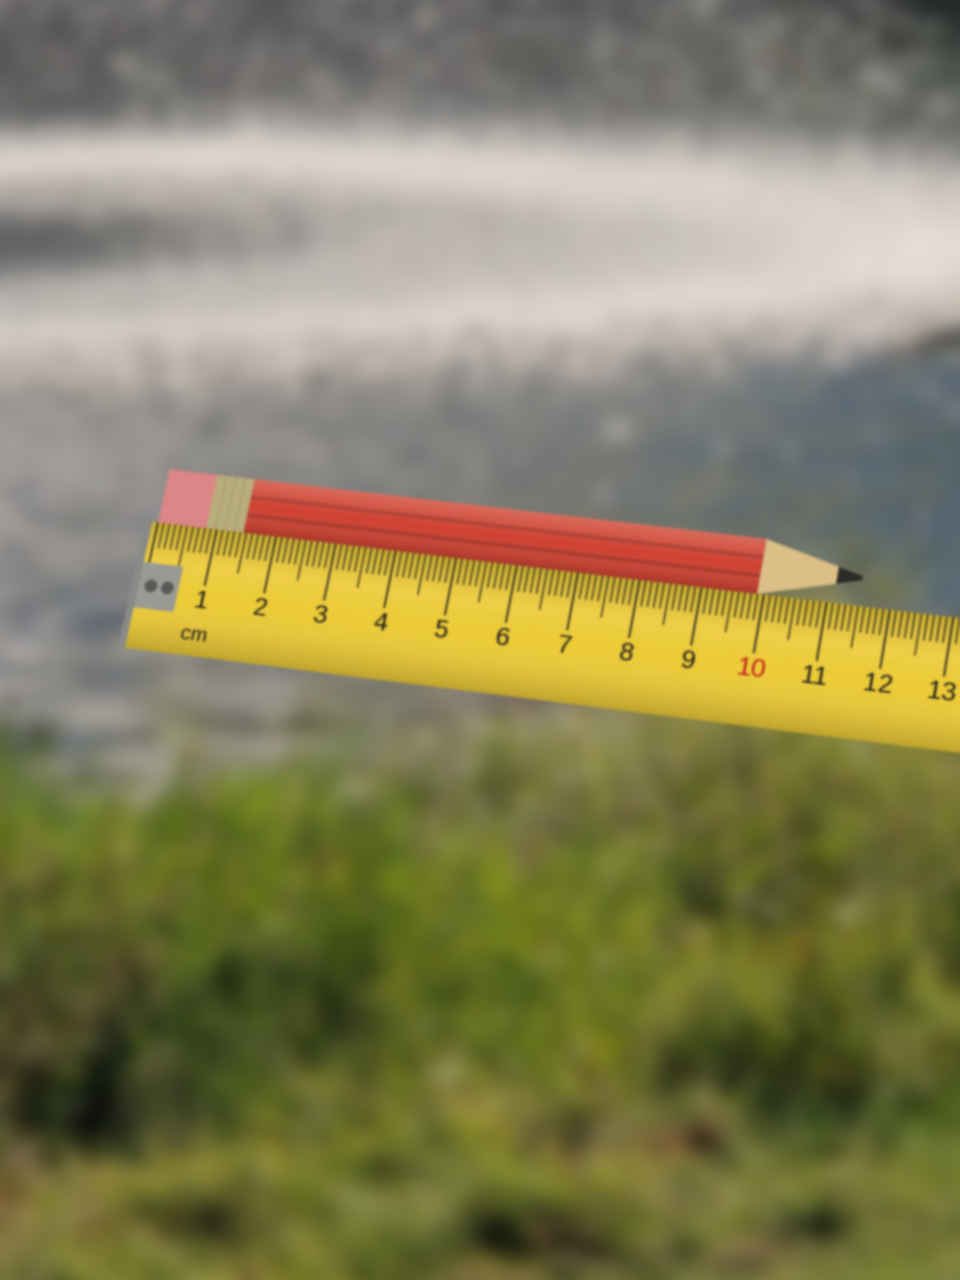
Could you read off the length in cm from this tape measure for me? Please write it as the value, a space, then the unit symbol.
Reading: 11.5 cm
